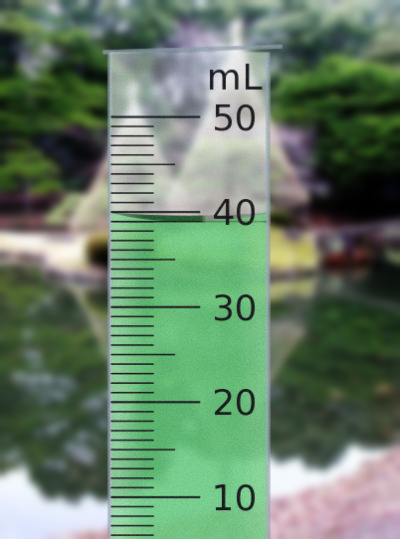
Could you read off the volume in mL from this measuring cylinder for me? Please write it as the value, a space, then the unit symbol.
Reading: 39 mL
